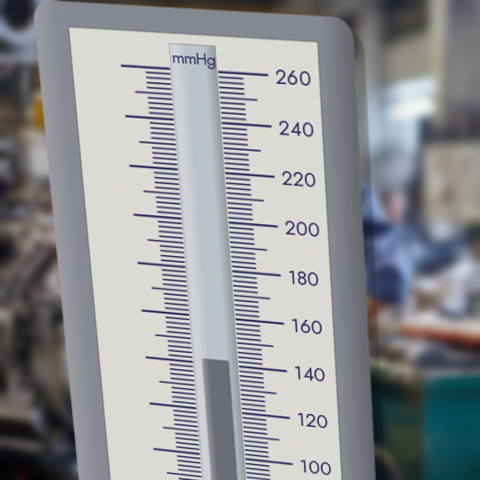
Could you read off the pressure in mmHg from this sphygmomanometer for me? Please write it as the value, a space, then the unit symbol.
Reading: 142 mmHg
